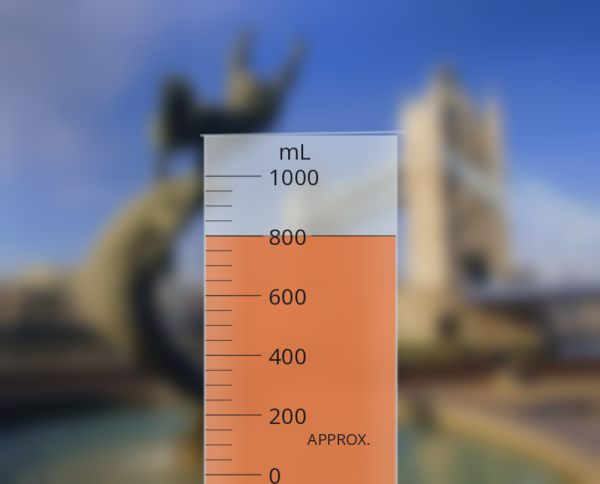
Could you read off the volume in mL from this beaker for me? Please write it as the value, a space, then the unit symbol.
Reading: 800 mL
